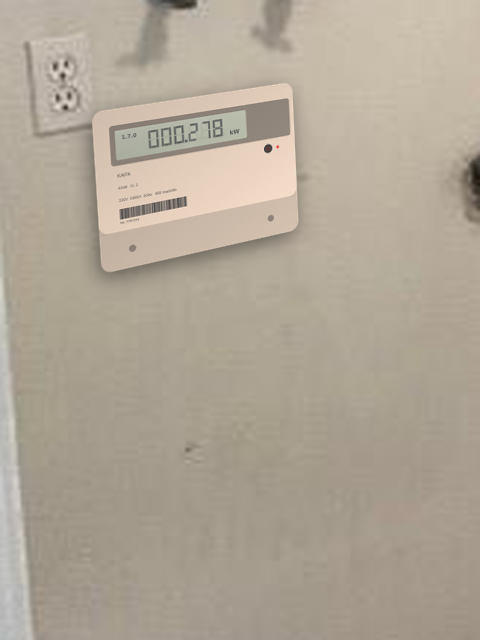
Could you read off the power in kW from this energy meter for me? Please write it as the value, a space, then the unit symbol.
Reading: 0.278 kW
